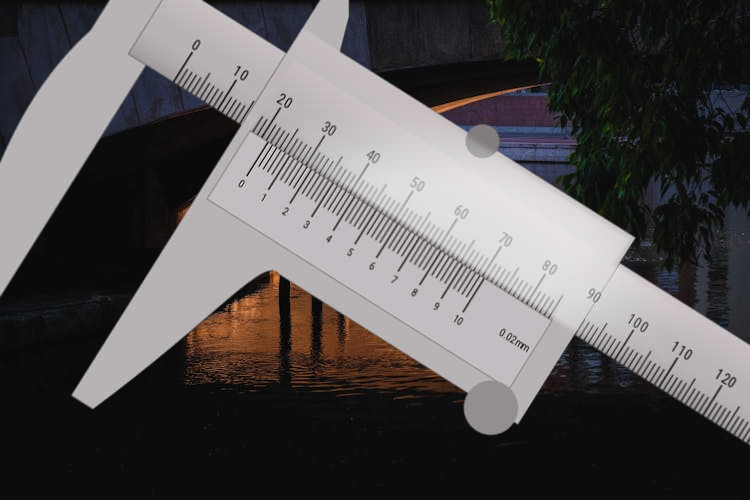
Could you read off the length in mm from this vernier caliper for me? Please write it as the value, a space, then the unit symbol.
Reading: 21.5 mm
